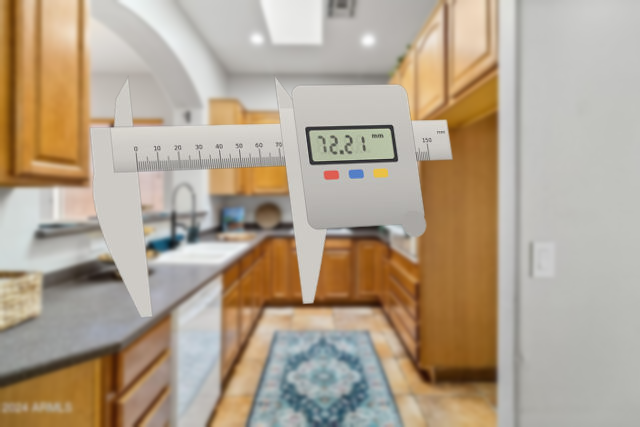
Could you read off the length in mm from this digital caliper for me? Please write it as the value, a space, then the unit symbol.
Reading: 72.21 mm
